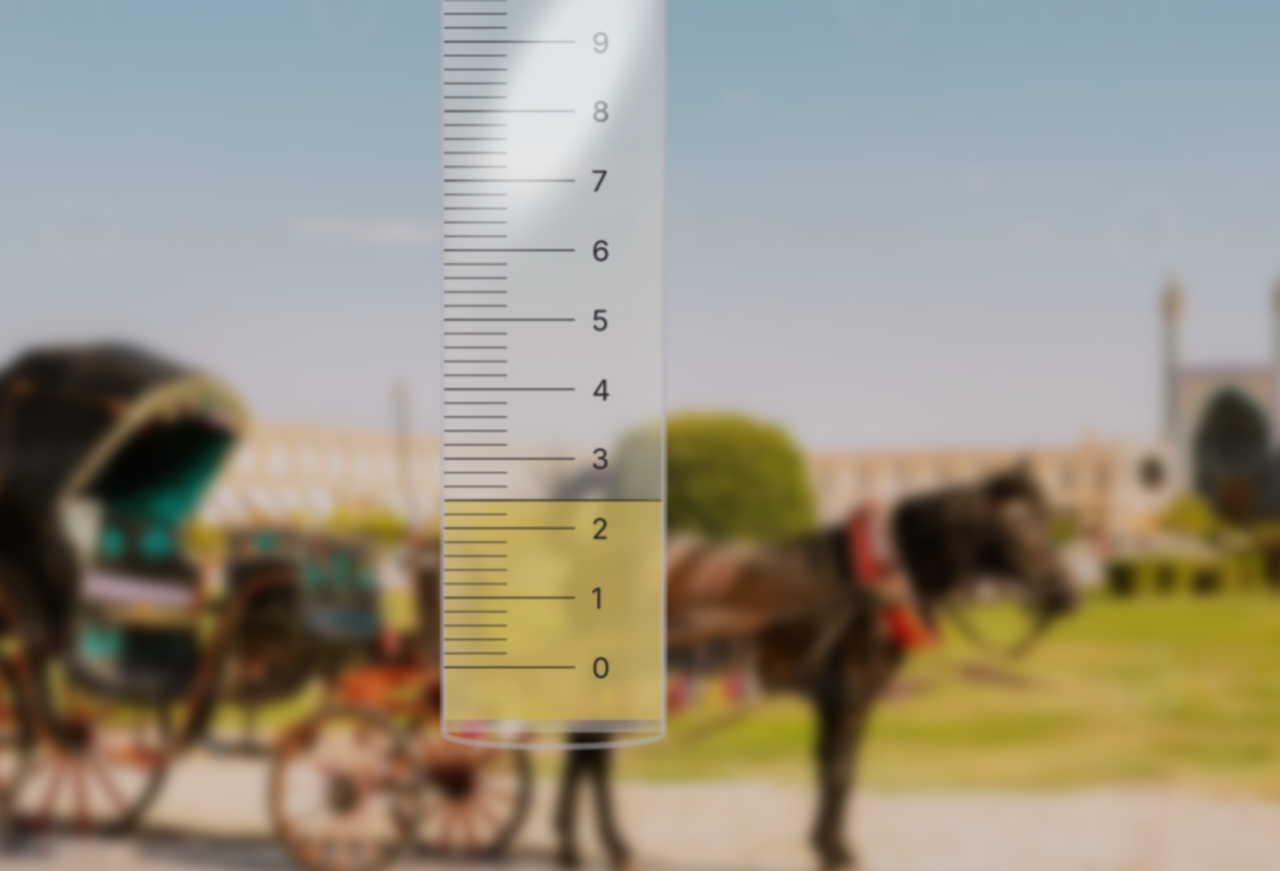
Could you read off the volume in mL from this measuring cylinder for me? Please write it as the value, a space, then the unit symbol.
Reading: 2.4 mL
